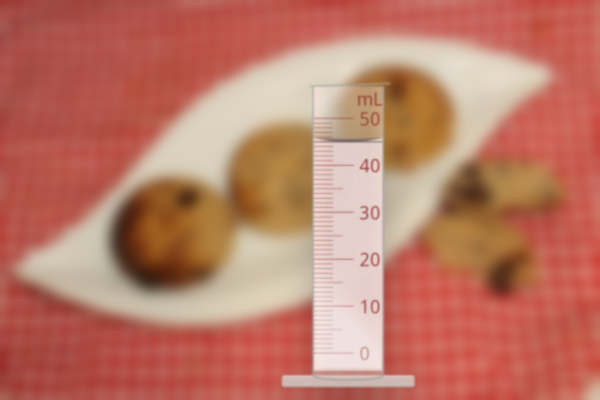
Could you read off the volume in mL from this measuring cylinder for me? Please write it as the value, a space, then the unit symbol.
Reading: 45 mL
